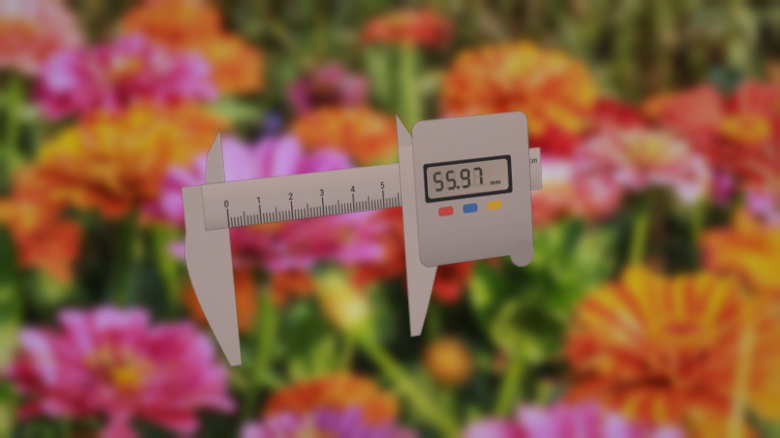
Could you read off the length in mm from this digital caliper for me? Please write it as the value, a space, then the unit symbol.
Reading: 55.97 mm
